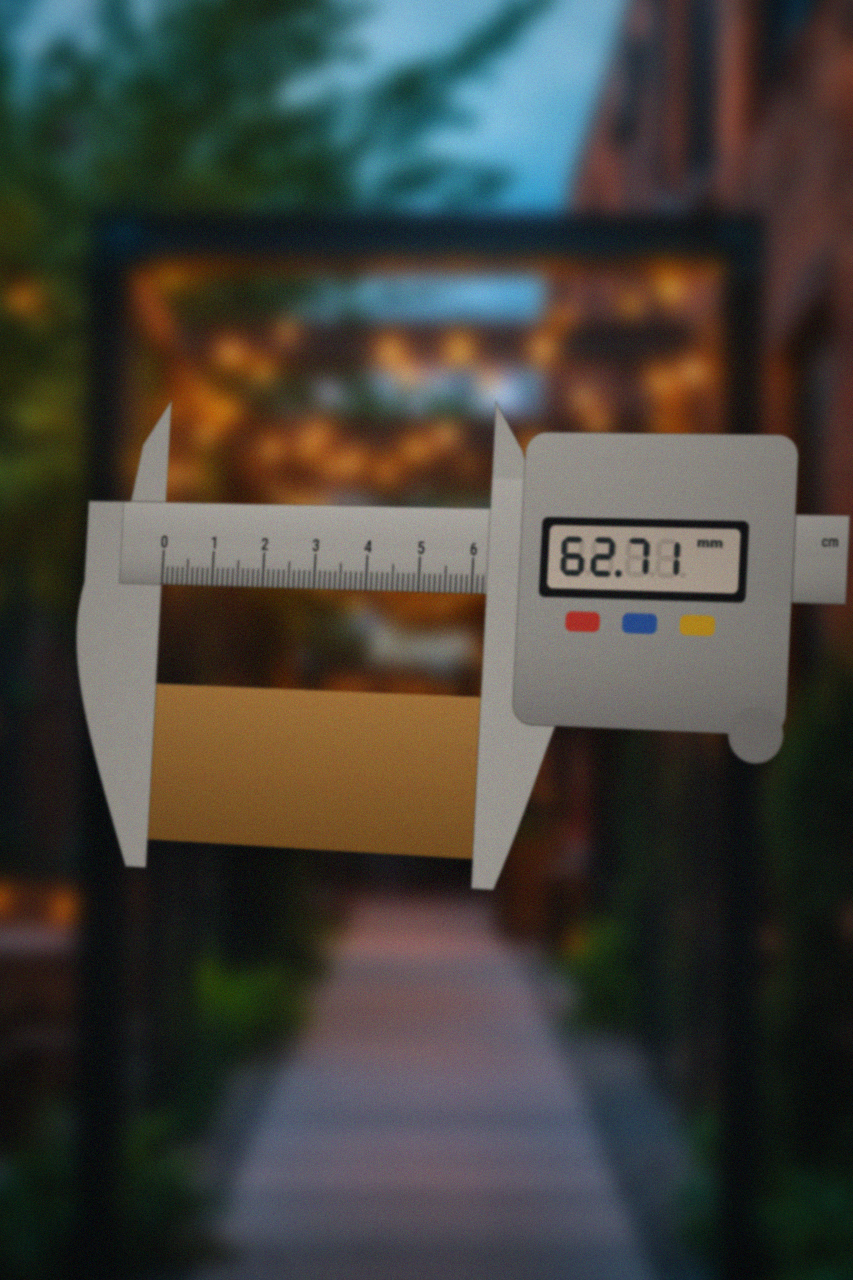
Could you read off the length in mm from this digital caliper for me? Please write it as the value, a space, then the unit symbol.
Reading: 62.71 mm
